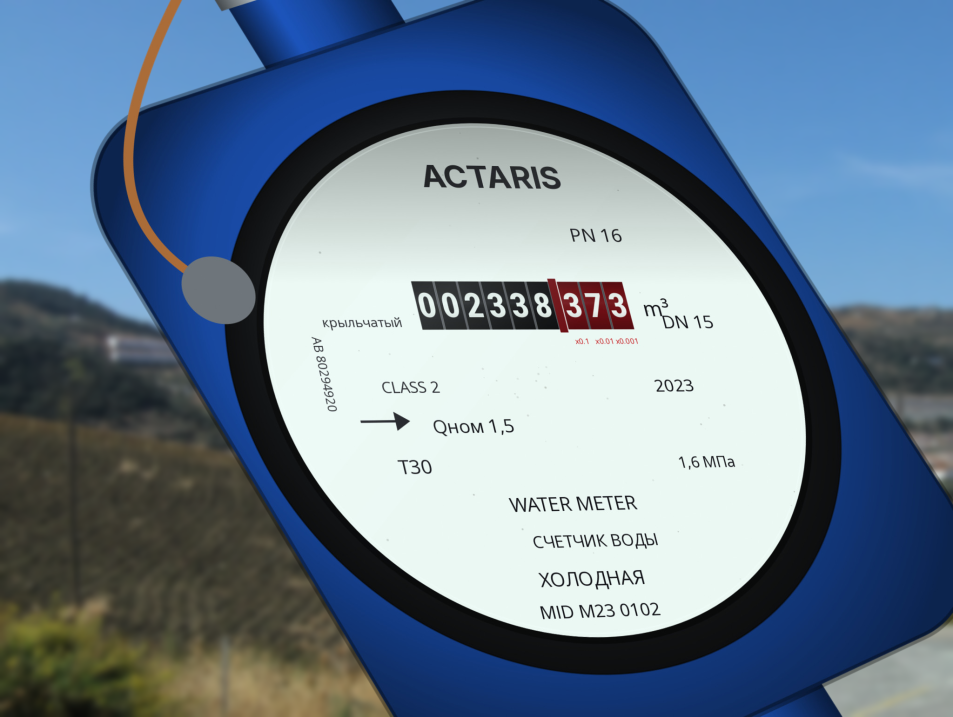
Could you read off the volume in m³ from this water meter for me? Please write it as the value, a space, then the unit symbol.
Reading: 2338.373 m³
